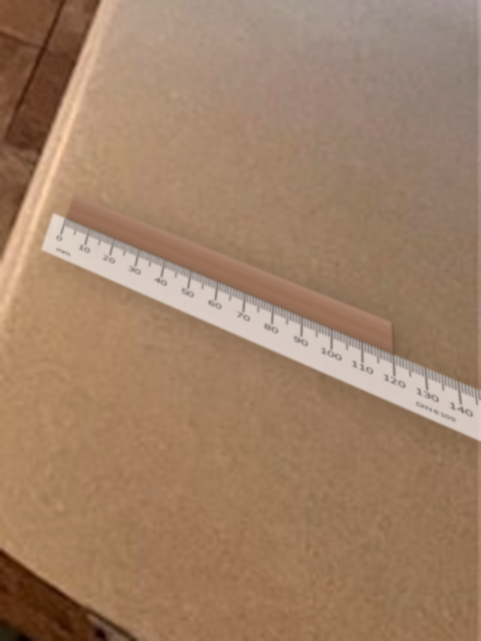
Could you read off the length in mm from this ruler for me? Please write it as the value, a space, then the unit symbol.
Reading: 120 mm
